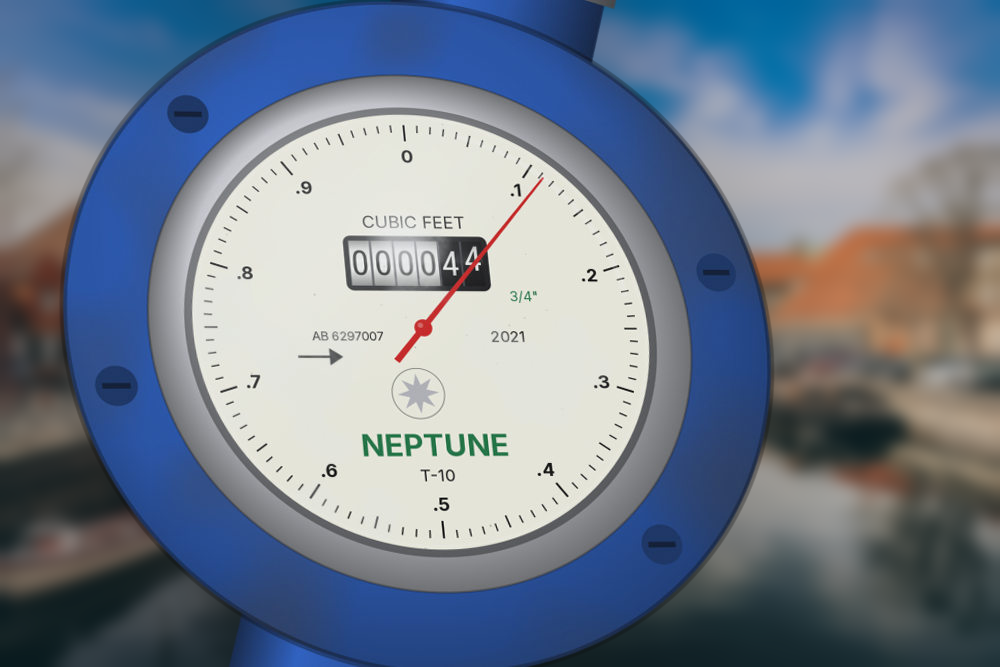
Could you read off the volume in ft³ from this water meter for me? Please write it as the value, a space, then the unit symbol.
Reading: 44.11 ft³
